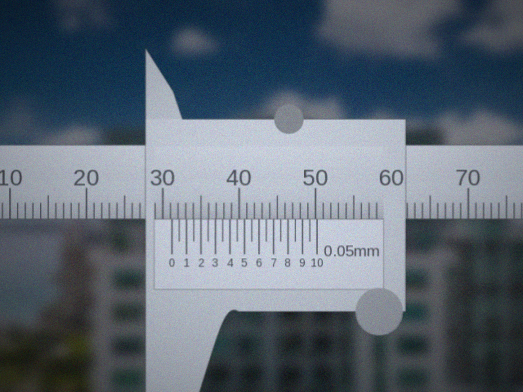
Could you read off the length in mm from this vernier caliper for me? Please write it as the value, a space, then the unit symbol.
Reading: 31.2 mm
